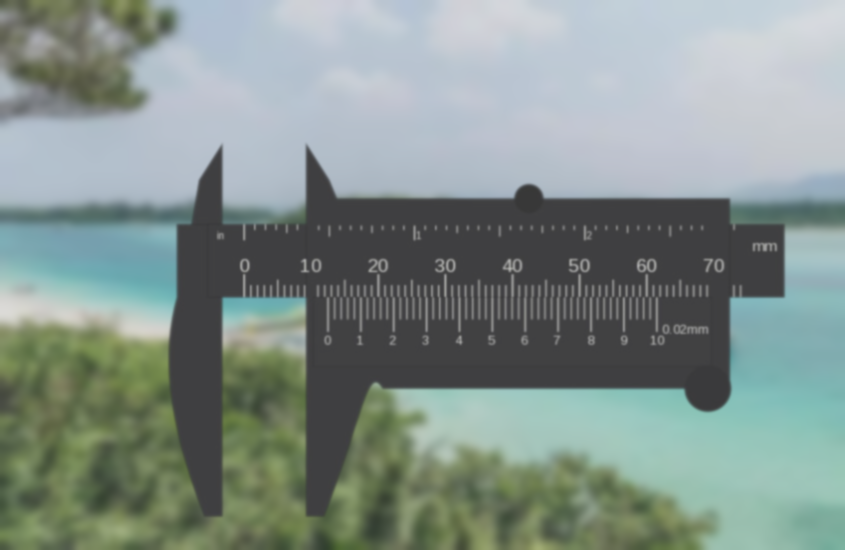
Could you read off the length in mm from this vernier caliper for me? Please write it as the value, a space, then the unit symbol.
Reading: 12.5 mm
